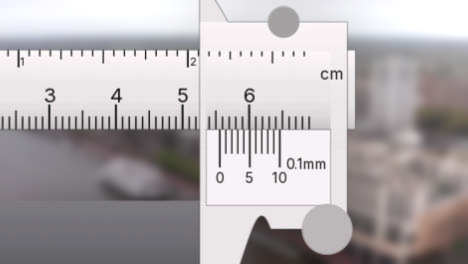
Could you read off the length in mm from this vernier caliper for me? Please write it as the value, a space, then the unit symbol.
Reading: 55.6 mm
